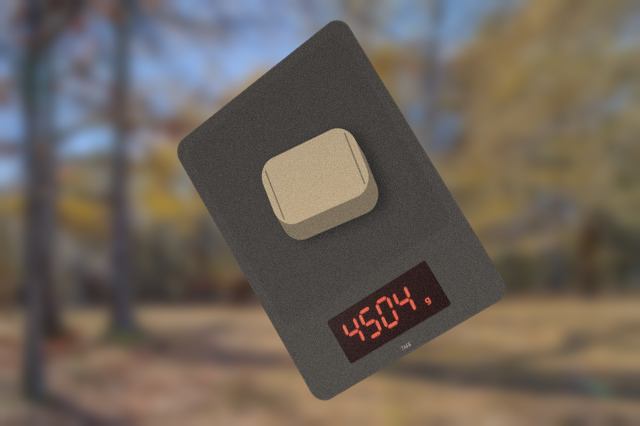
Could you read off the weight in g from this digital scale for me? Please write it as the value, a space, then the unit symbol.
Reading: 4504 g
